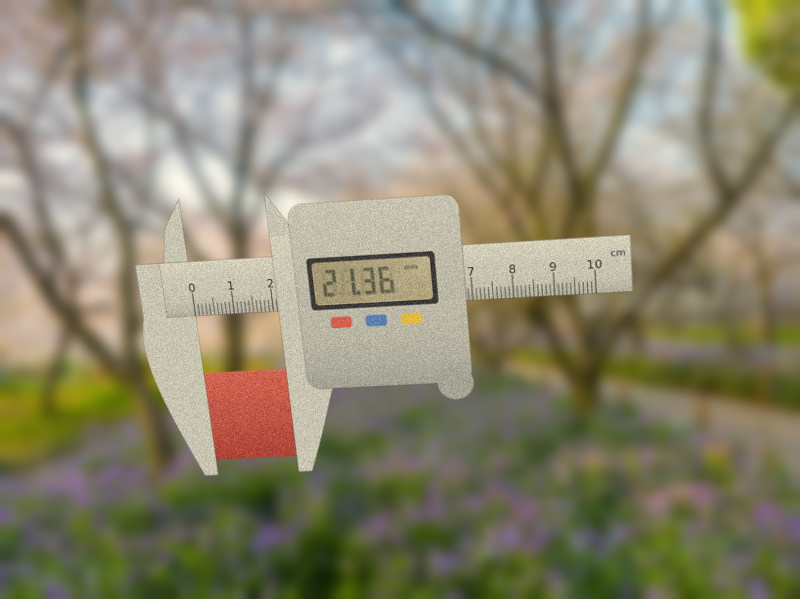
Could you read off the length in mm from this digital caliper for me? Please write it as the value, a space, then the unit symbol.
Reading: 21.36 mm
